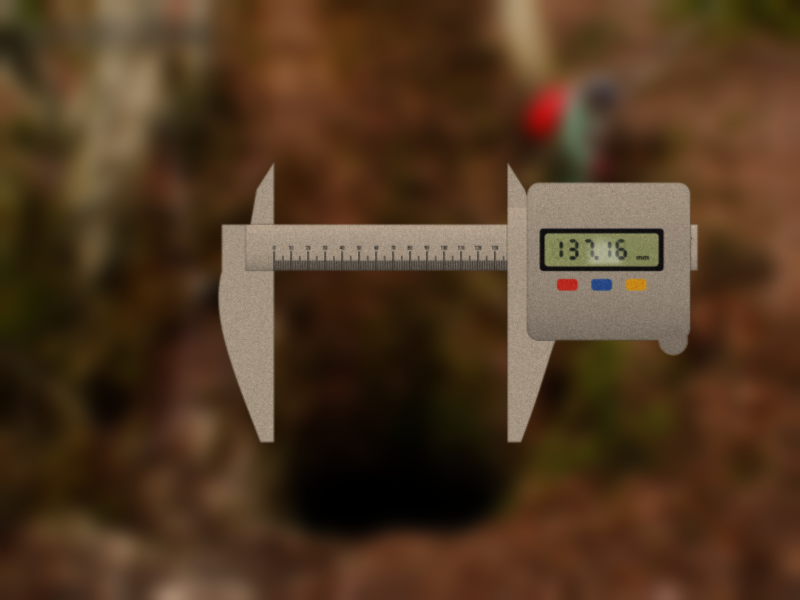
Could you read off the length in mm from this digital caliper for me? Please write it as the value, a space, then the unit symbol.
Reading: 137.16 mm
